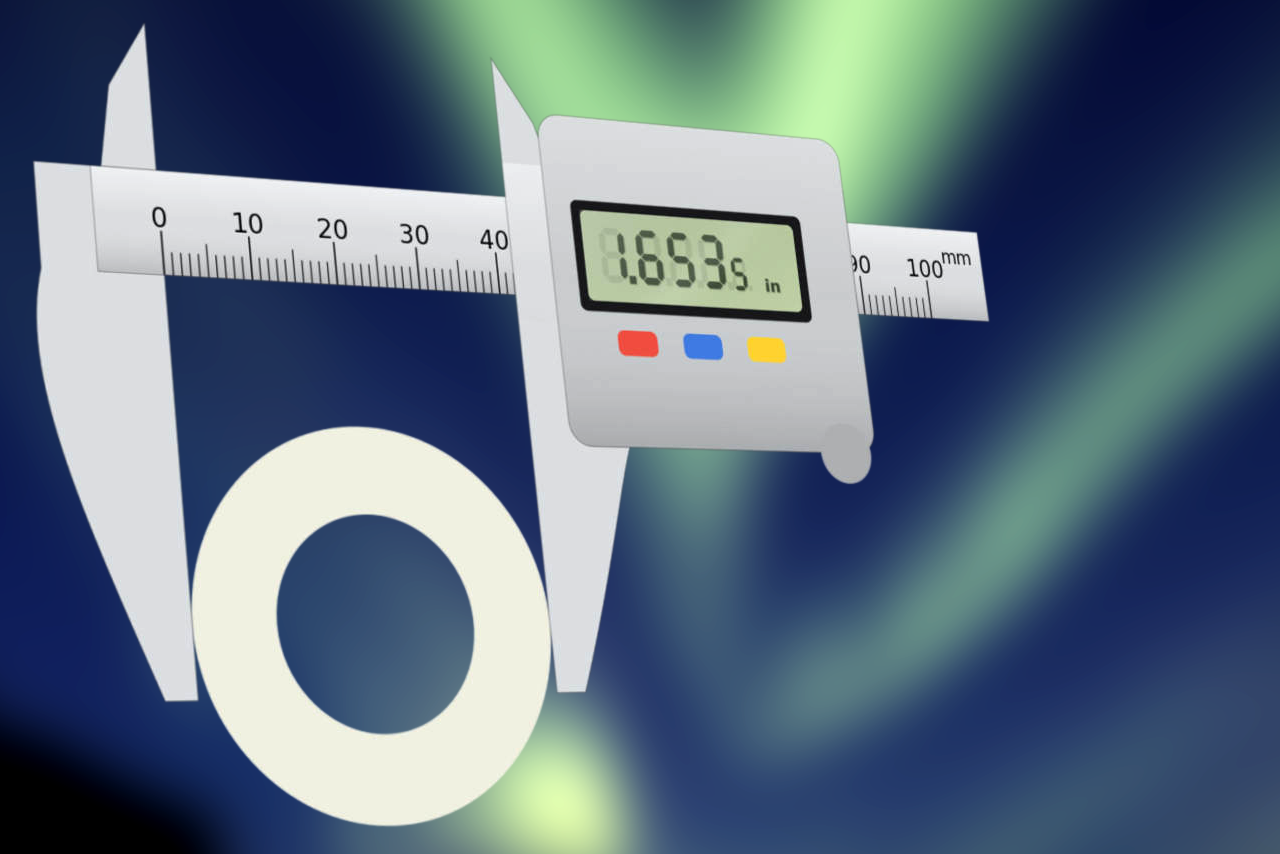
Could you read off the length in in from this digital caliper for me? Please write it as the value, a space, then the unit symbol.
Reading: 1.6535 in
